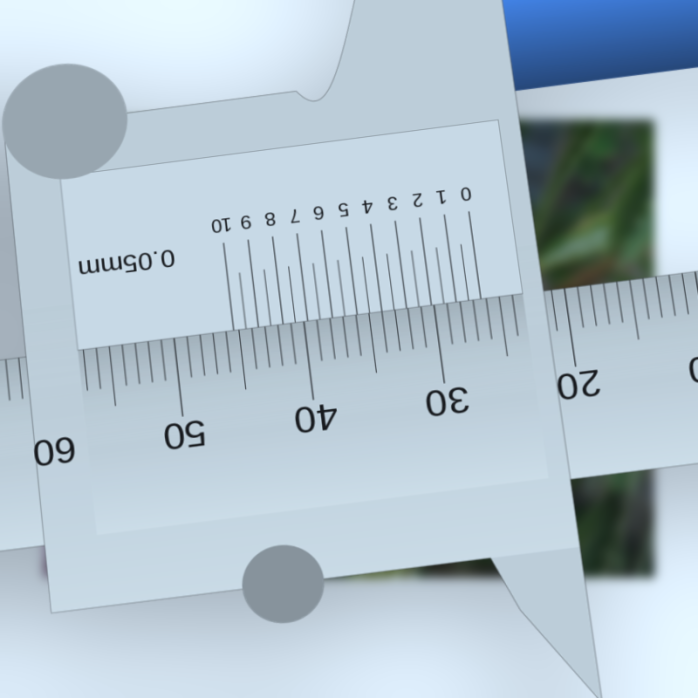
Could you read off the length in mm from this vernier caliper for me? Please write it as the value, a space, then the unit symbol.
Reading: 26.4 mm
